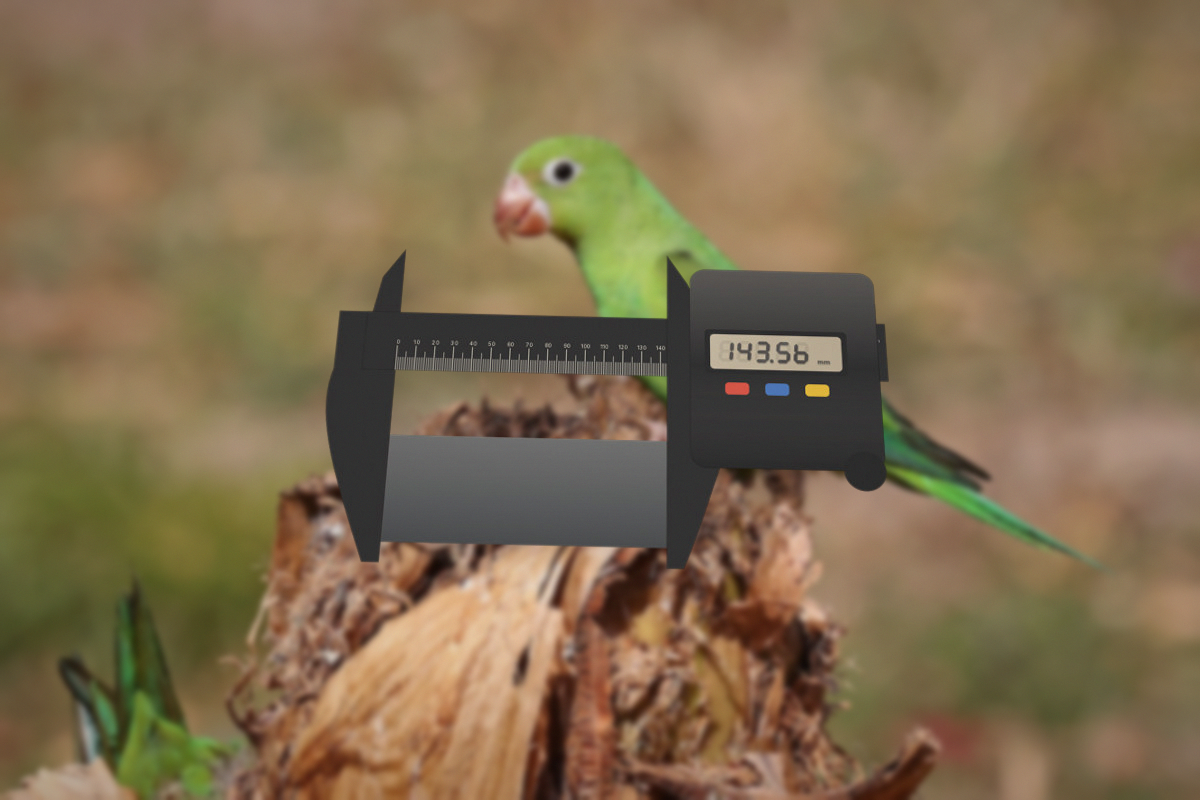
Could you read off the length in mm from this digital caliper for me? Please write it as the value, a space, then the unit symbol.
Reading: 143.56 mm
